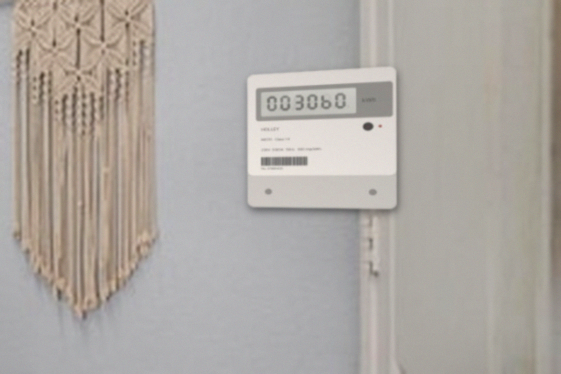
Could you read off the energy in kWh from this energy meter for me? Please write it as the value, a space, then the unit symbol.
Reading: 3060 kWh
